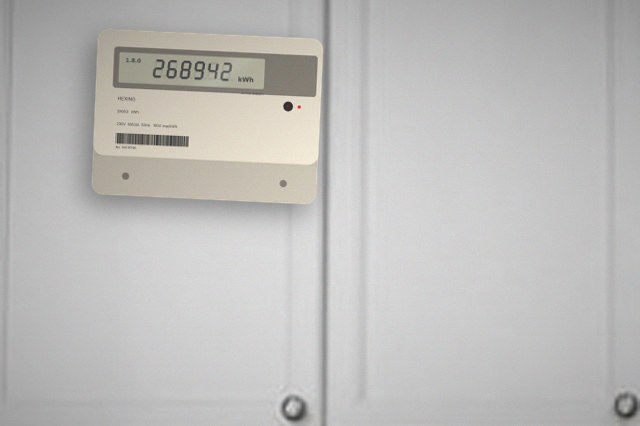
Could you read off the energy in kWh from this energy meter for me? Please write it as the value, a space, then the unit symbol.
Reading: 268942 kWh
